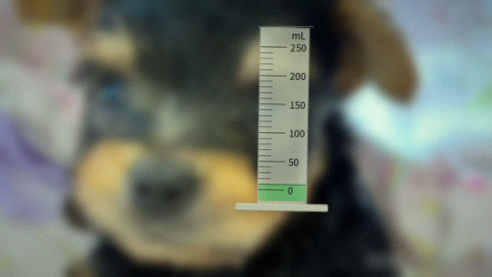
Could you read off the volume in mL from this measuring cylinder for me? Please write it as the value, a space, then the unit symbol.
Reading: 10 mL
